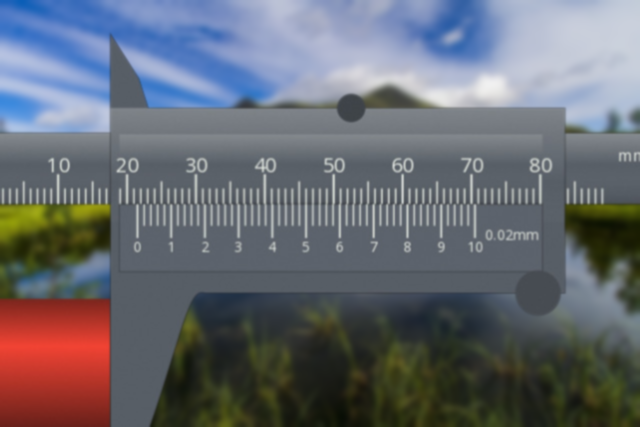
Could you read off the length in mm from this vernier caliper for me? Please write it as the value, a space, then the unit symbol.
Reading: 21.5 mm
